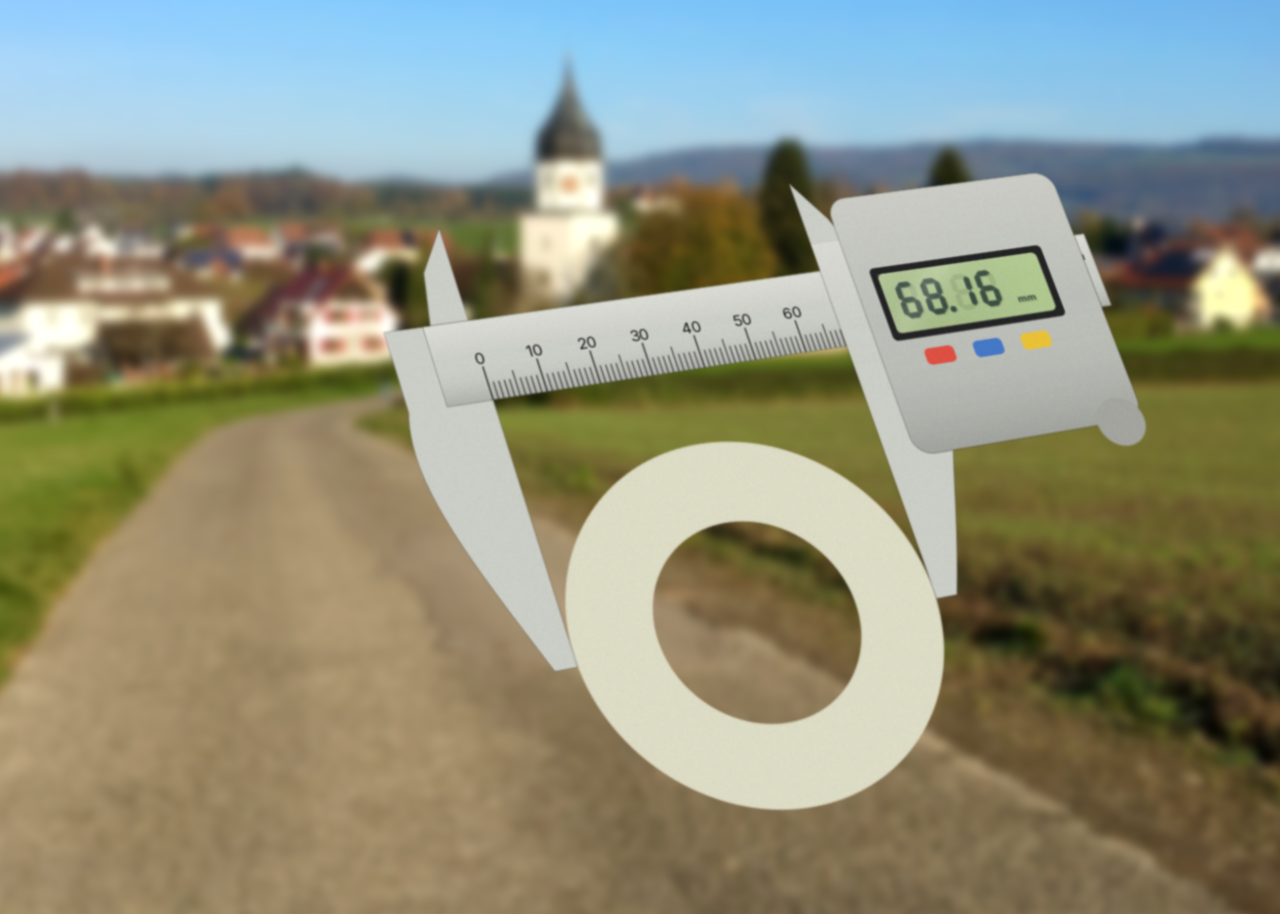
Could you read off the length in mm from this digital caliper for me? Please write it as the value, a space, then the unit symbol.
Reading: 68.16 mm
